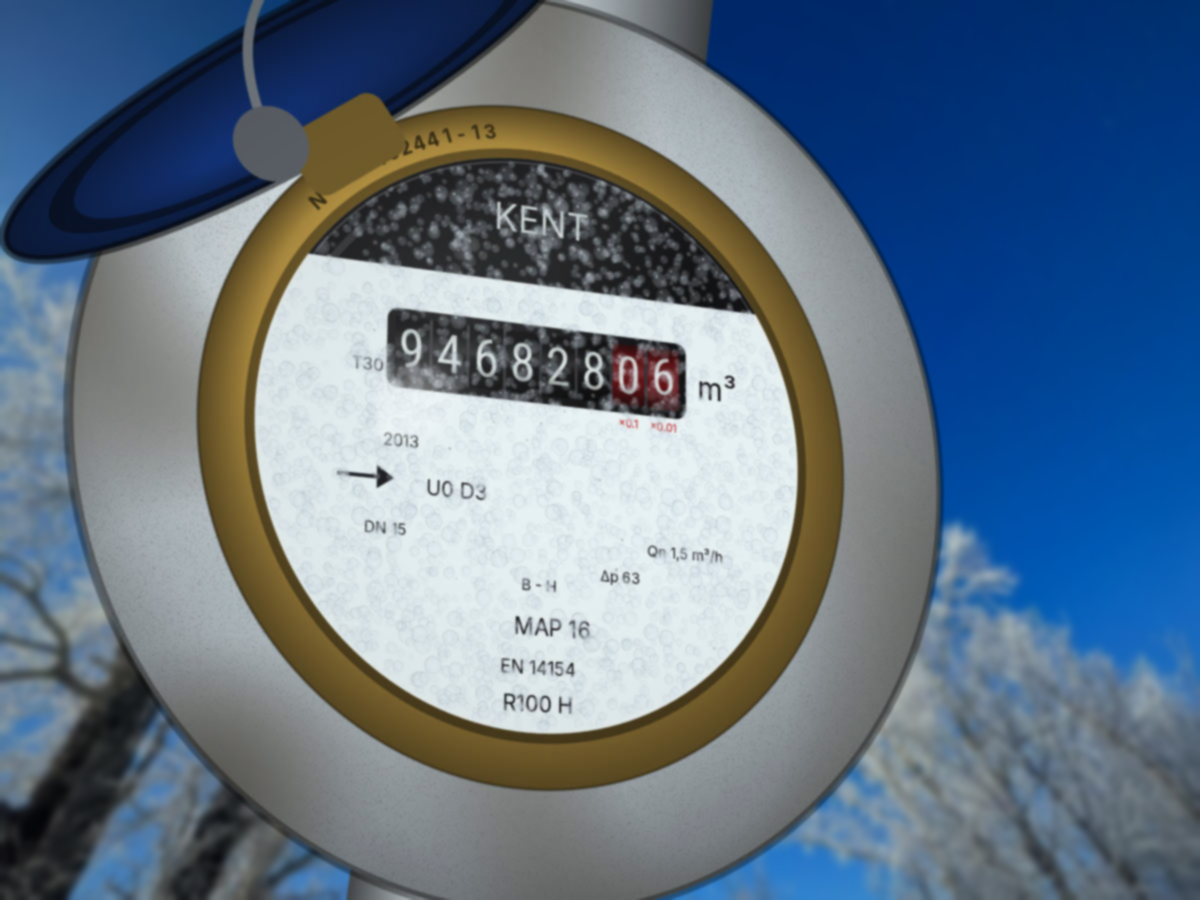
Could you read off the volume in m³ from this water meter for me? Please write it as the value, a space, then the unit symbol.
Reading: 946828.06 m³
